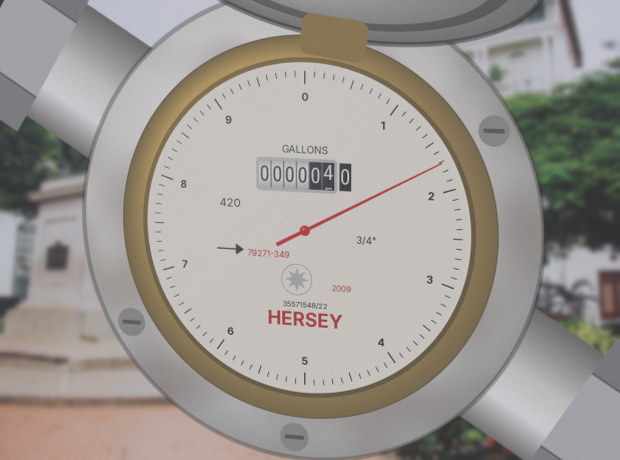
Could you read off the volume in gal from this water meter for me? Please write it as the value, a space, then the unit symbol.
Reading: 41.7 gal
